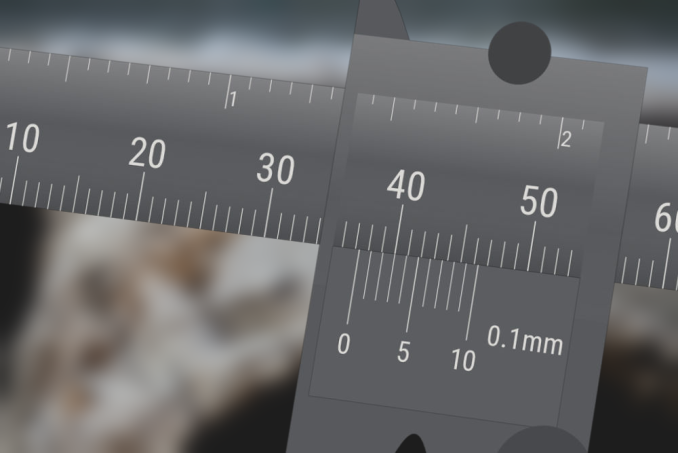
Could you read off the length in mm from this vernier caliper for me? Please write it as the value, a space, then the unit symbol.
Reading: 37.3 mm
